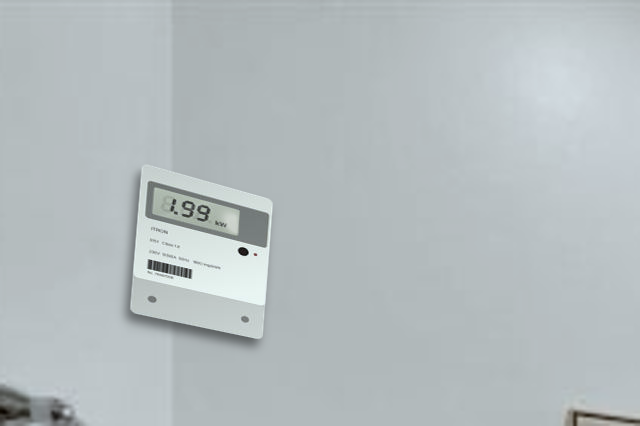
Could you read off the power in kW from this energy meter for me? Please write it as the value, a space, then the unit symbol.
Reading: 1.99 kW
